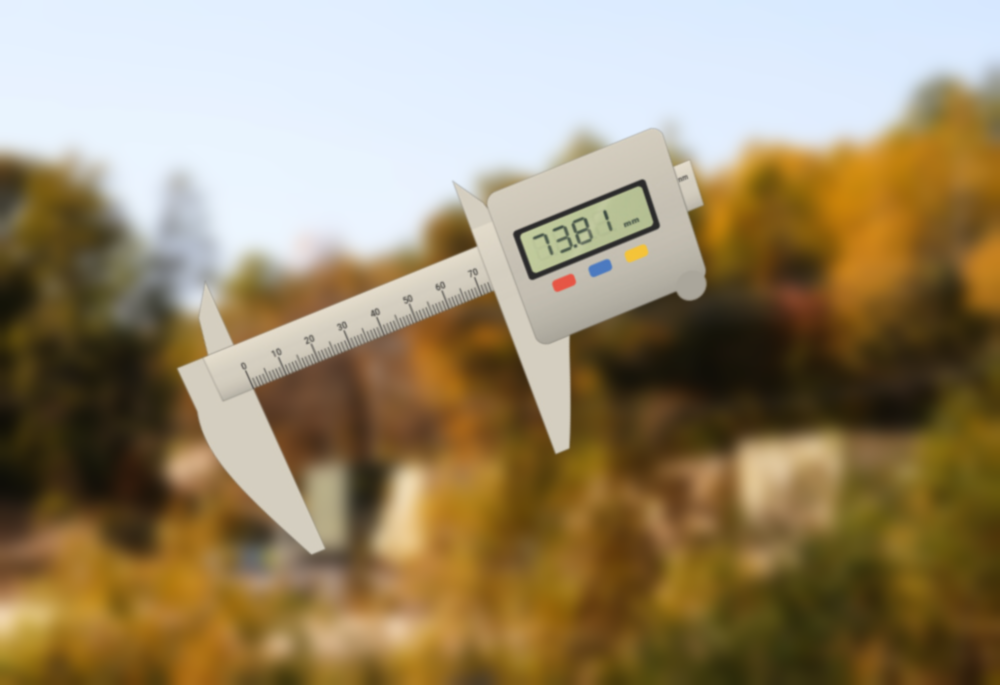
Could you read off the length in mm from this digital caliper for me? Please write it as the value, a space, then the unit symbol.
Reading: 73.81 mm
